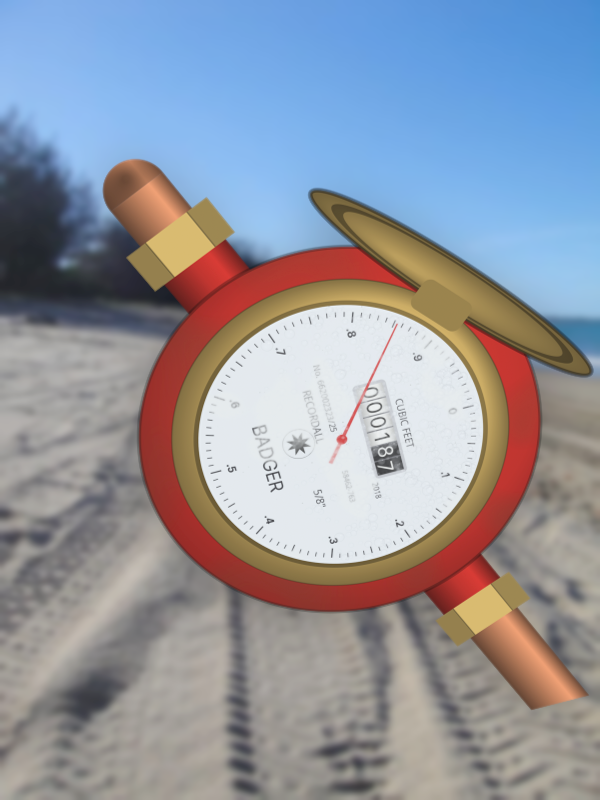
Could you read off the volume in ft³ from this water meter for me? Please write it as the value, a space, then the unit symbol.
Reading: 186.85 ft³
